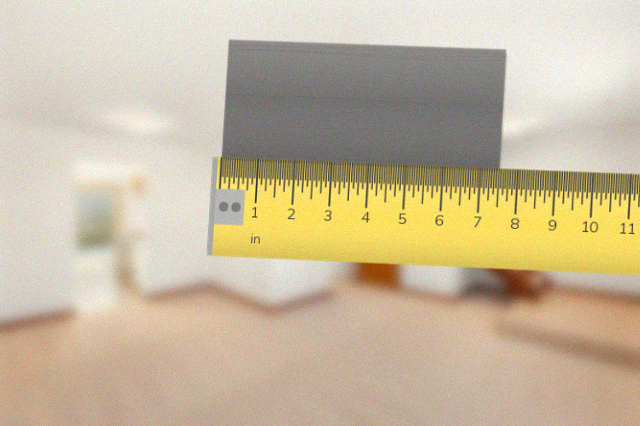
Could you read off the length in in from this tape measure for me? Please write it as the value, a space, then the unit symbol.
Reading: 7.5 in
